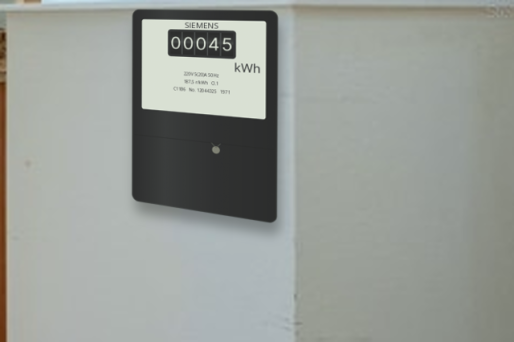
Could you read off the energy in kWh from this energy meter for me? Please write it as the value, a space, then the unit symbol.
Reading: 45 kWh
